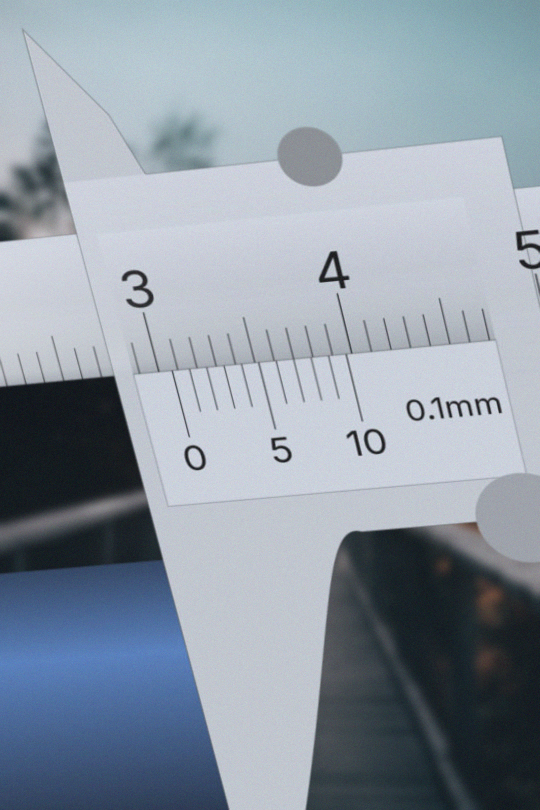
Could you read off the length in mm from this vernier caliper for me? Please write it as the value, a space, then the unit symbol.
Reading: 30.7 mm
